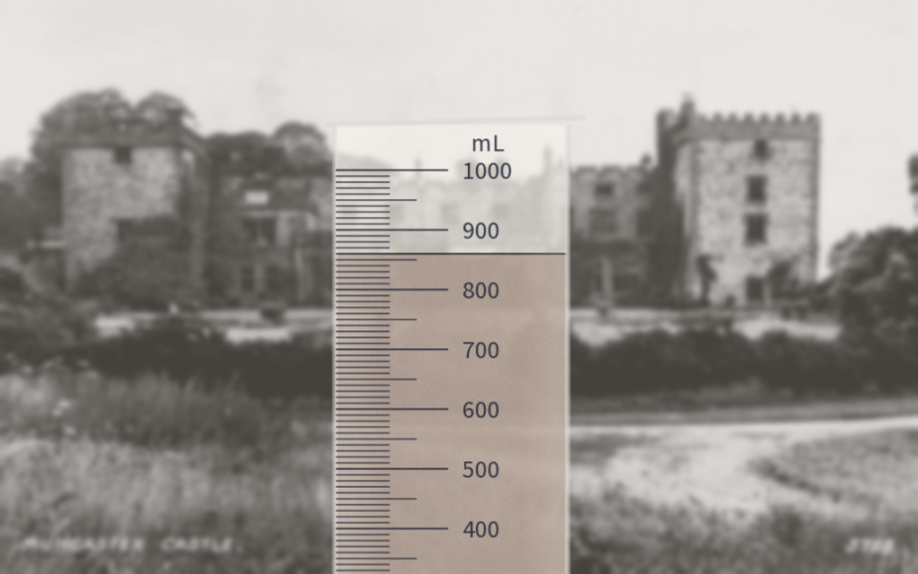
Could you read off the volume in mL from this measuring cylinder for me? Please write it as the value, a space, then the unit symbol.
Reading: 860 mL
